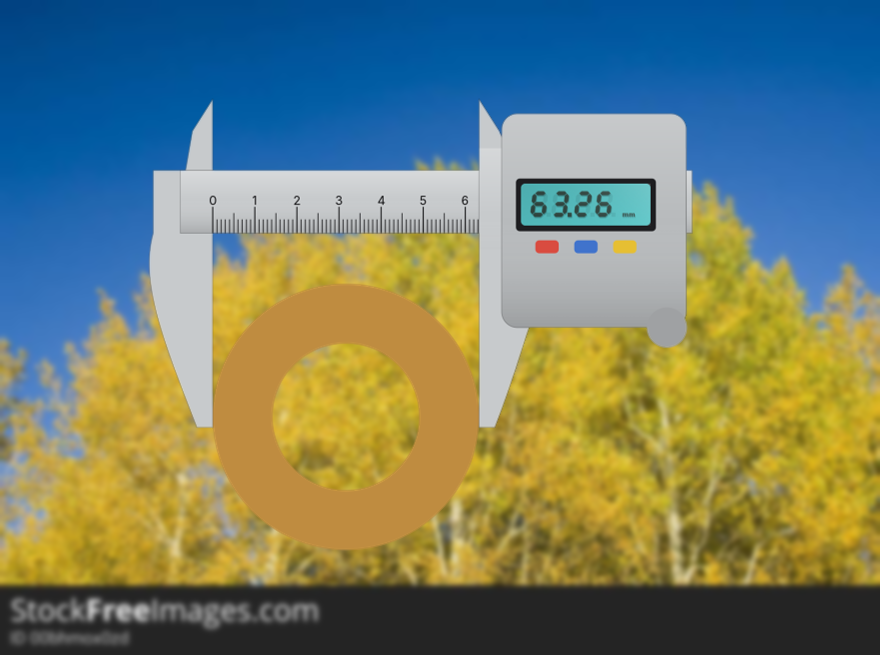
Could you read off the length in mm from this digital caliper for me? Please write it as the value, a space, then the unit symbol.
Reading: 63.26 mm
